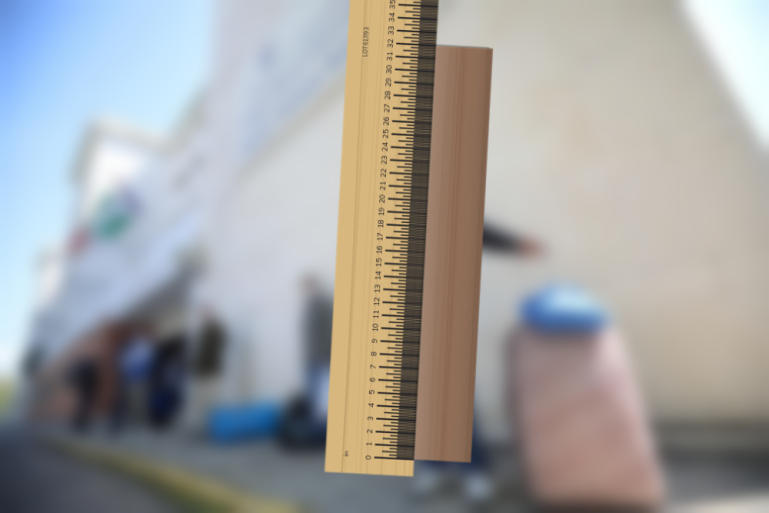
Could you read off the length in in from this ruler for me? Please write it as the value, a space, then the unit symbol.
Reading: 32 in
